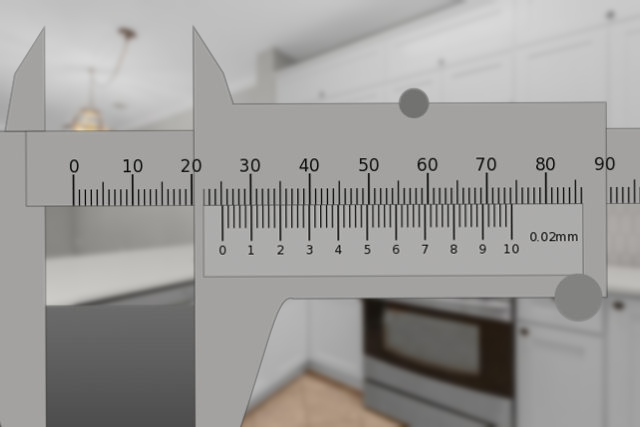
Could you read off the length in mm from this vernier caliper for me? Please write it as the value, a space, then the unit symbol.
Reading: 25.2 mm
